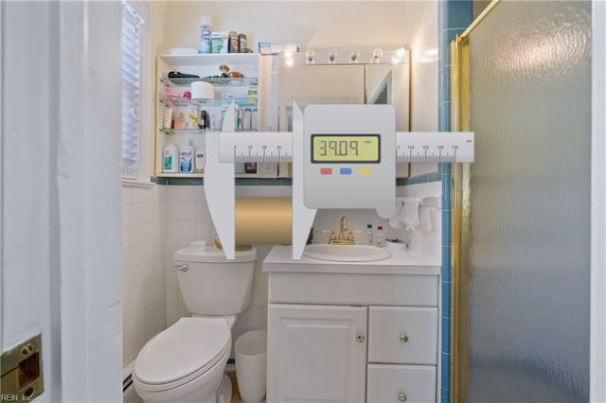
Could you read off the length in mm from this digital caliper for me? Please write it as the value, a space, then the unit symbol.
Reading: 39.09 mm
